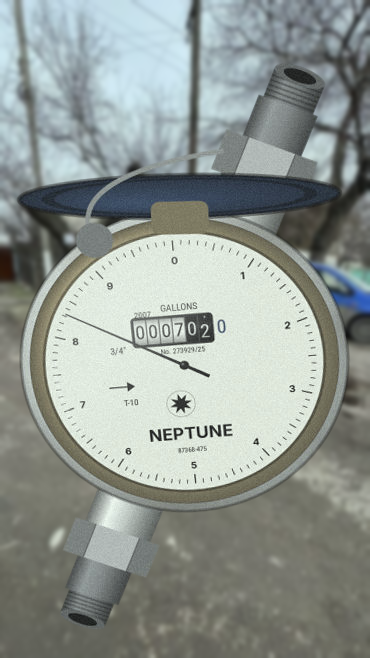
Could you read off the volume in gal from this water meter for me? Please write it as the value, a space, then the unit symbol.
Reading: 7018.3 gal
